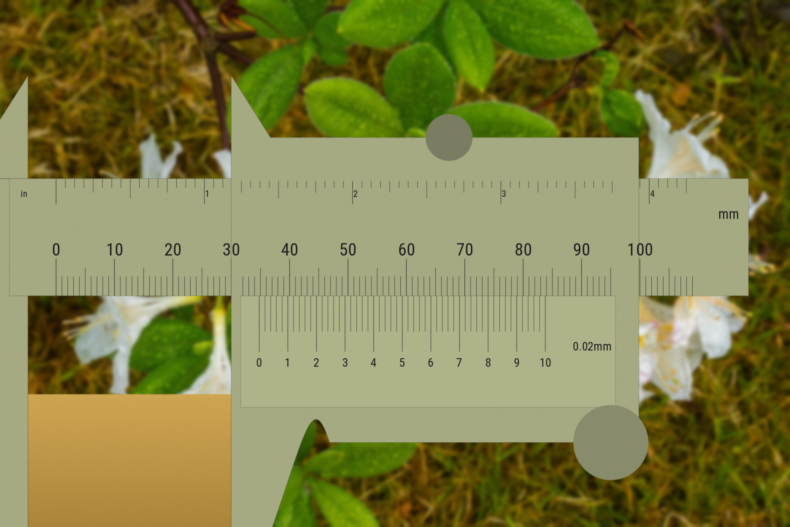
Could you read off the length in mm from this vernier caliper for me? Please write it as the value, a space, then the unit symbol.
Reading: 34.8 mm
